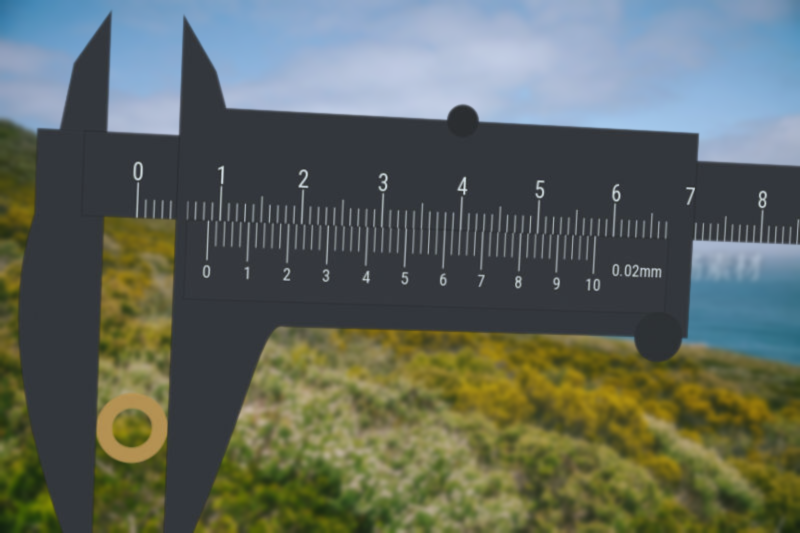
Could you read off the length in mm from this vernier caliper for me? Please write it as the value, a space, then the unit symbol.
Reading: 8.6 mm
